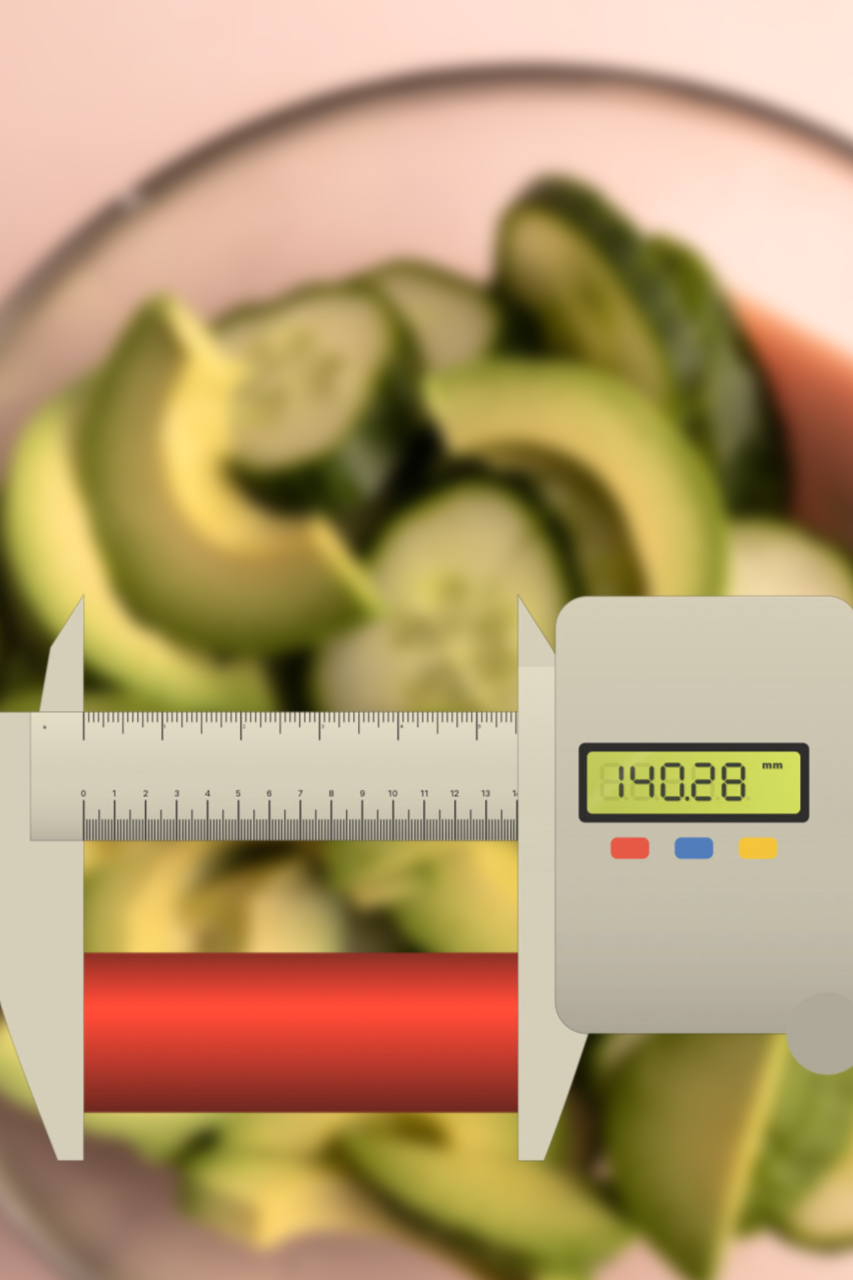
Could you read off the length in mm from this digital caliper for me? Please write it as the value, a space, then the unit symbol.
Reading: 140.28 mm
